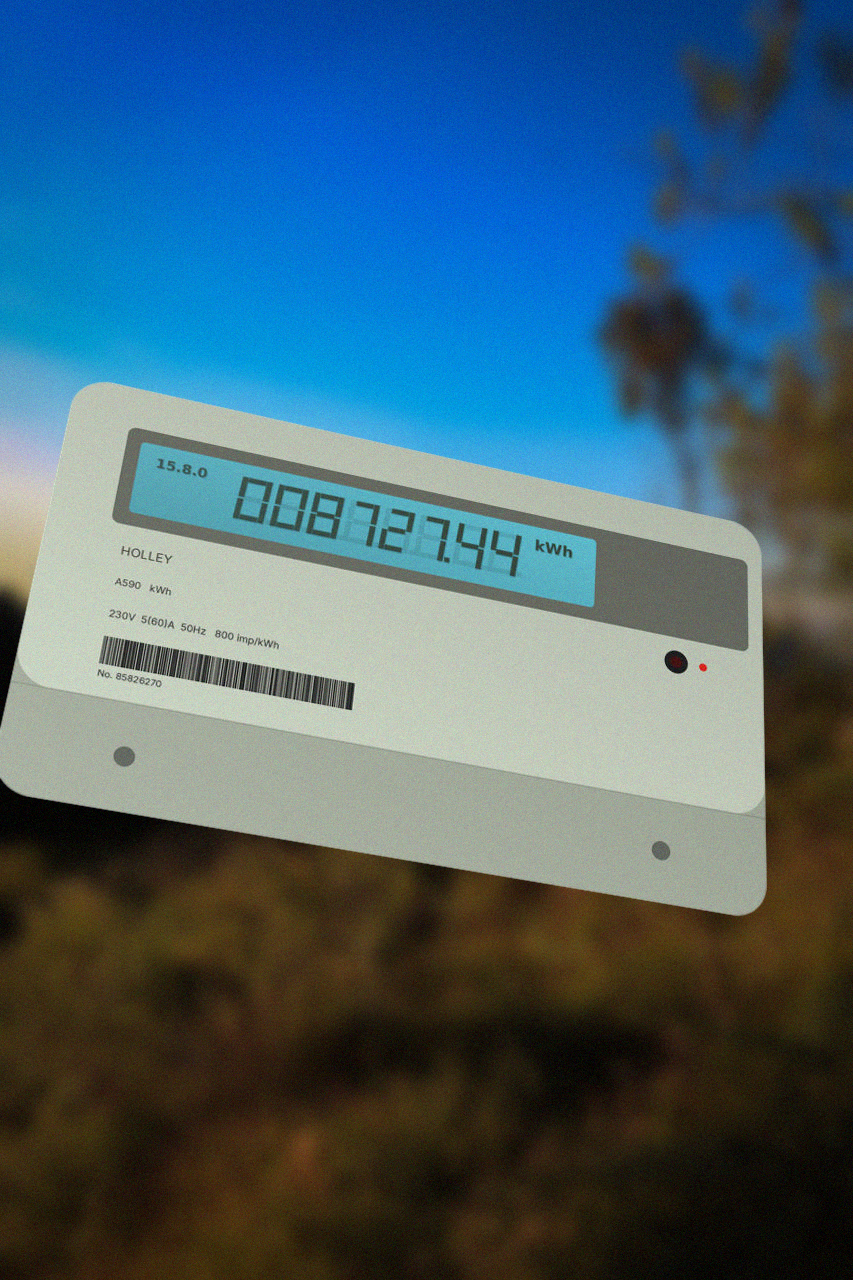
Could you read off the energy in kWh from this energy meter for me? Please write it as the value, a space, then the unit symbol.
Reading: 8727.44 kWh
